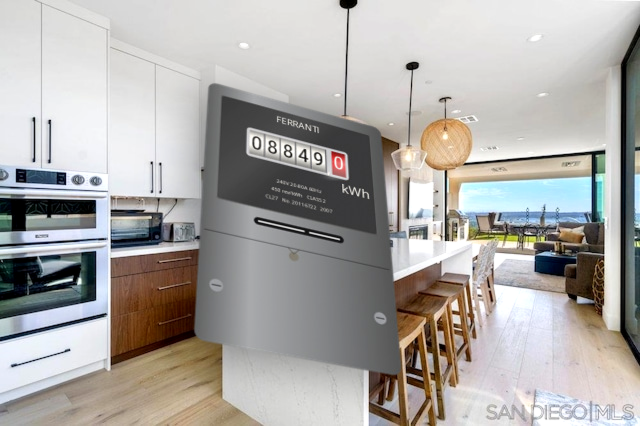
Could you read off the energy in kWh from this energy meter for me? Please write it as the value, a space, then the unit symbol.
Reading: 8849.0 kWh
